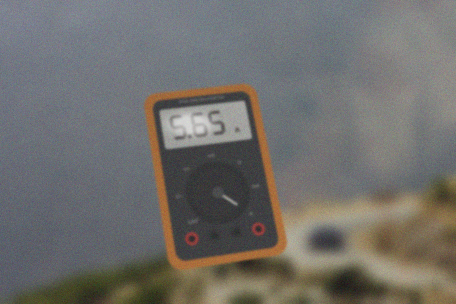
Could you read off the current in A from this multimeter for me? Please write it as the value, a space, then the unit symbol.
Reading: 5.65 A
